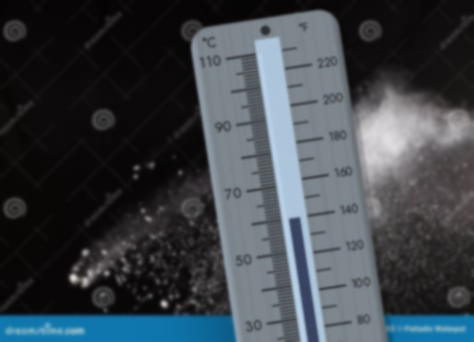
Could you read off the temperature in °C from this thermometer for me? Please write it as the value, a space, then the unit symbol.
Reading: 60 °C
